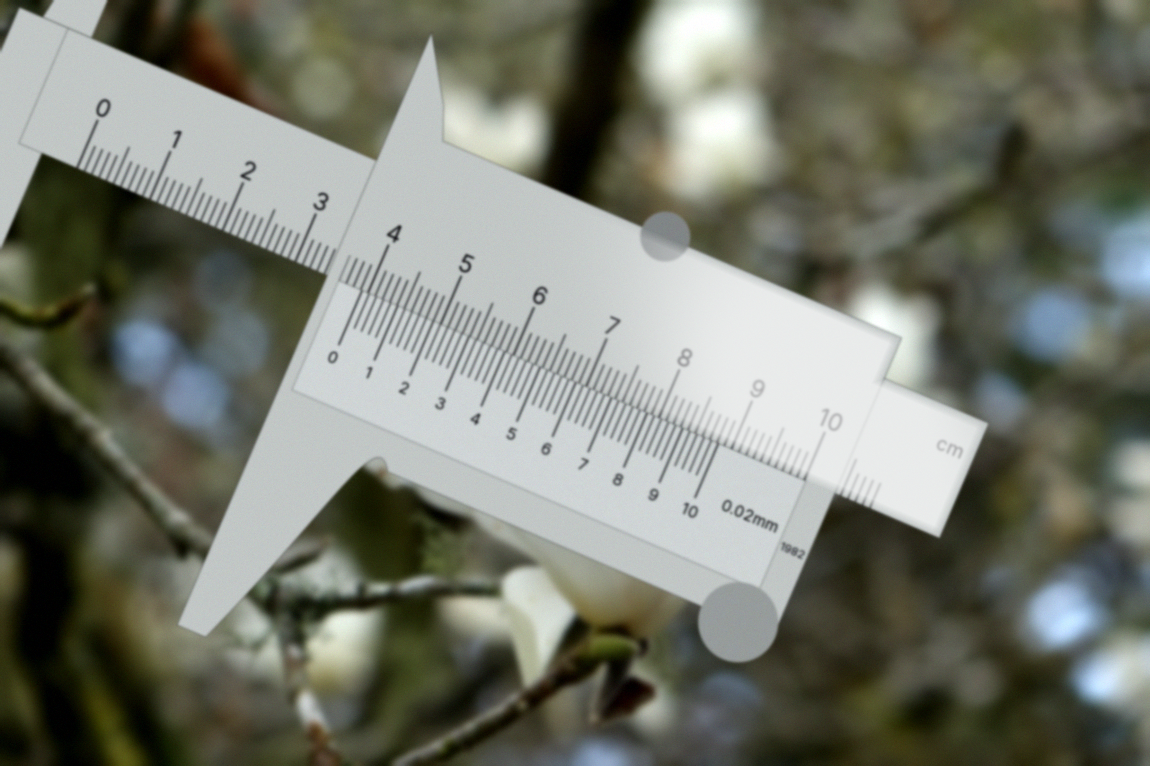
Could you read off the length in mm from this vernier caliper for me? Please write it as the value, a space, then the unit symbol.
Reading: 39.2 mm
